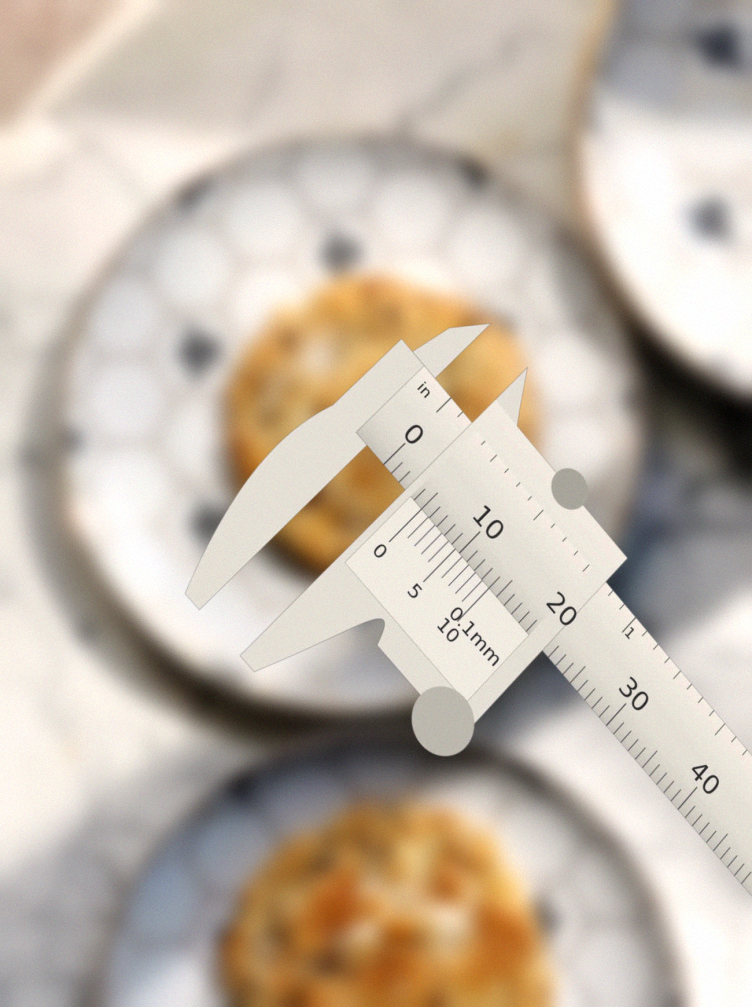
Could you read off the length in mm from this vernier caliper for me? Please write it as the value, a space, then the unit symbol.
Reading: 5.0 mm
